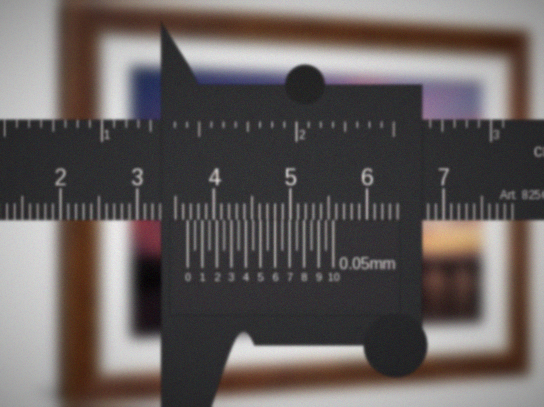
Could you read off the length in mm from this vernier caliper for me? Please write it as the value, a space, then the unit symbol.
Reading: 36.6 mm
